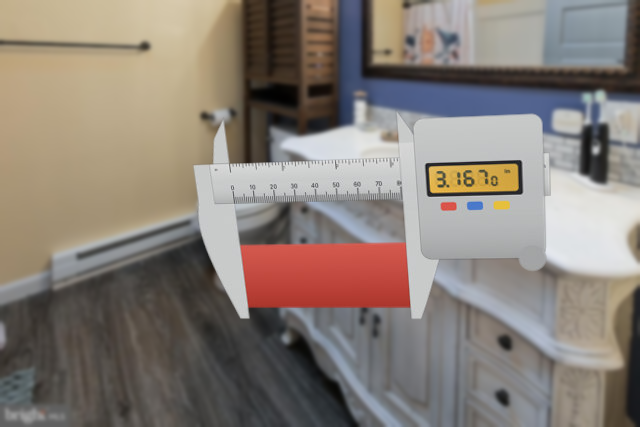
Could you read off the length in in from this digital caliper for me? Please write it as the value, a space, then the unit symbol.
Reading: 3.1670 in
